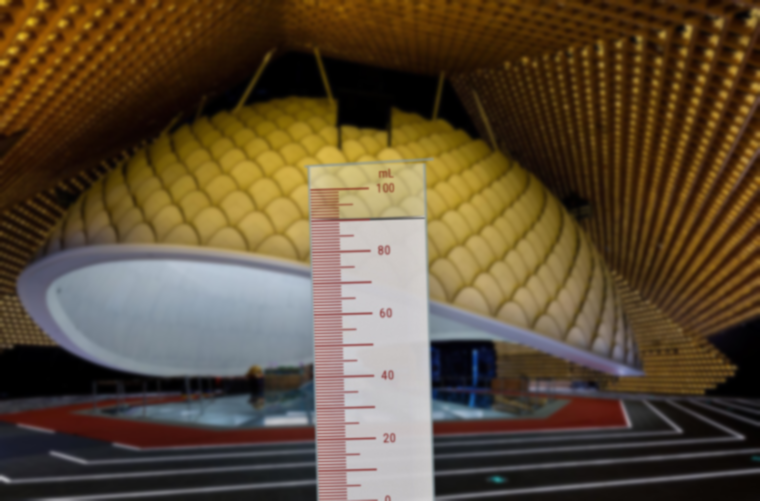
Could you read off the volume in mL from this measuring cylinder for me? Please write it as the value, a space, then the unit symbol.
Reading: 90 mL
